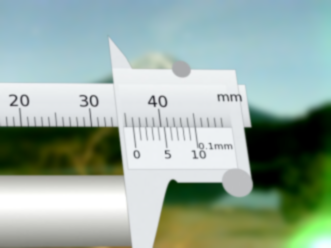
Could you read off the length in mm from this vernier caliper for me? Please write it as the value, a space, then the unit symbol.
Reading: 36.0 mm
